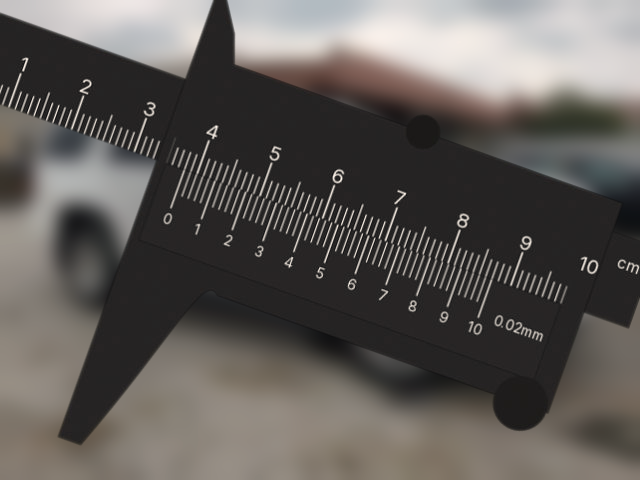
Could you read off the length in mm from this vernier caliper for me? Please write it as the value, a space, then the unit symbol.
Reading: 38.0 mm
